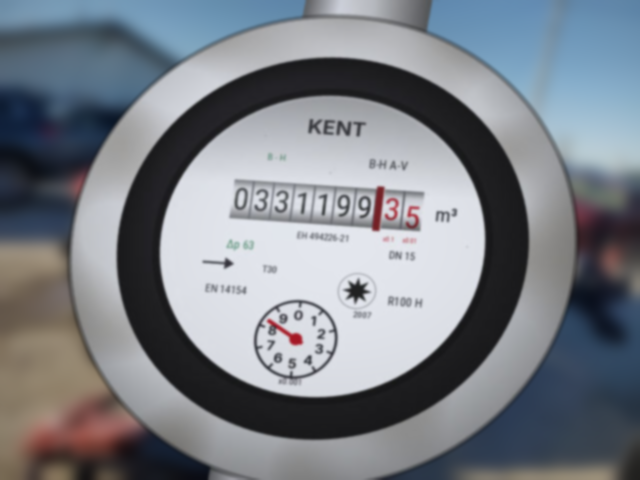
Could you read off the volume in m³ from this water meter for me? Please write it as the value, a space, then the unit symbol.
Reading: 331199.348 m³
